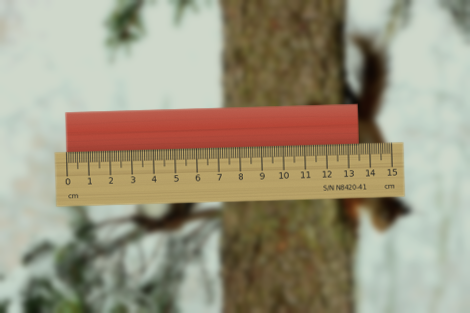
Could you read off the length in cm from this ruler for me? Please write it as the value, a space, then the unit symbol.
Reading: 13.5 cm
